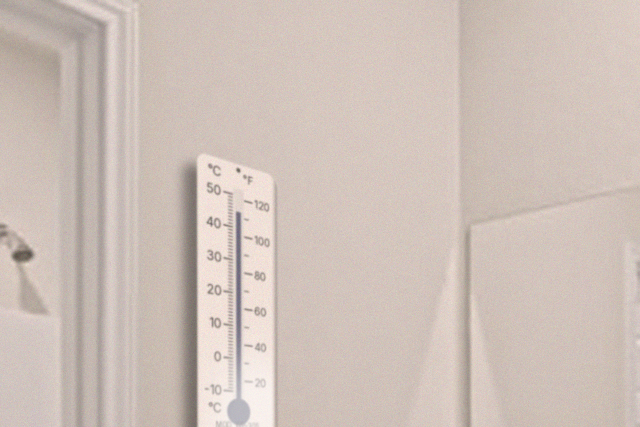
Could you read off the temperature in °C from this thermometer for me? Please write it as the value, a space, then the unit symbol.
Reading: 45 °C
